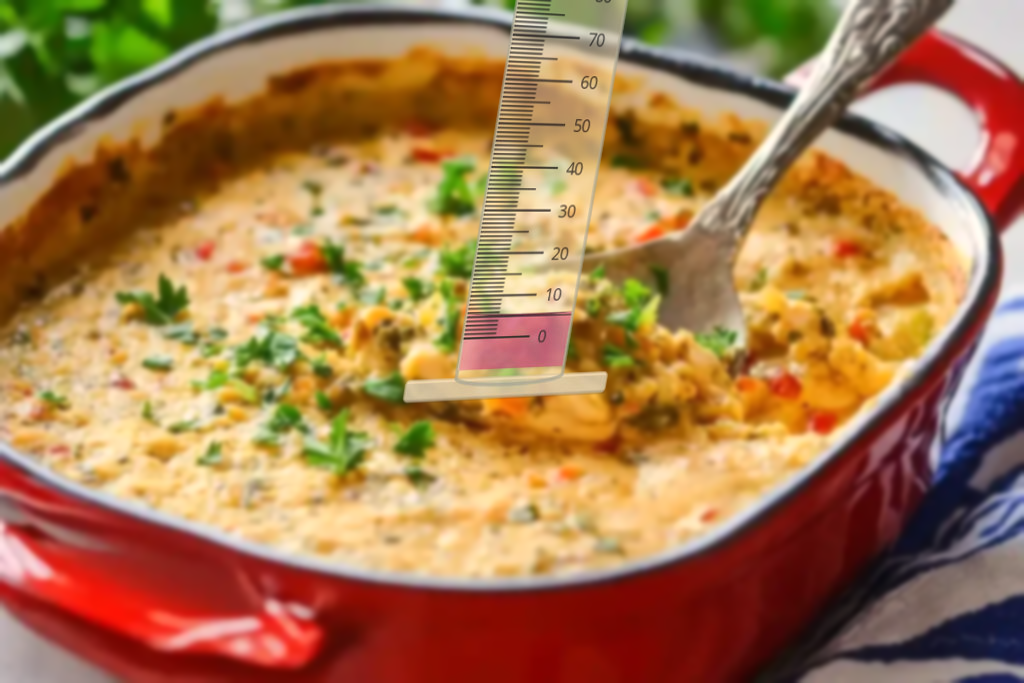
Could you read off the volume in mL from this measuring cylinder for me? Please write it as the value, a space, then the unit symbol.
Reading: 5 mL
